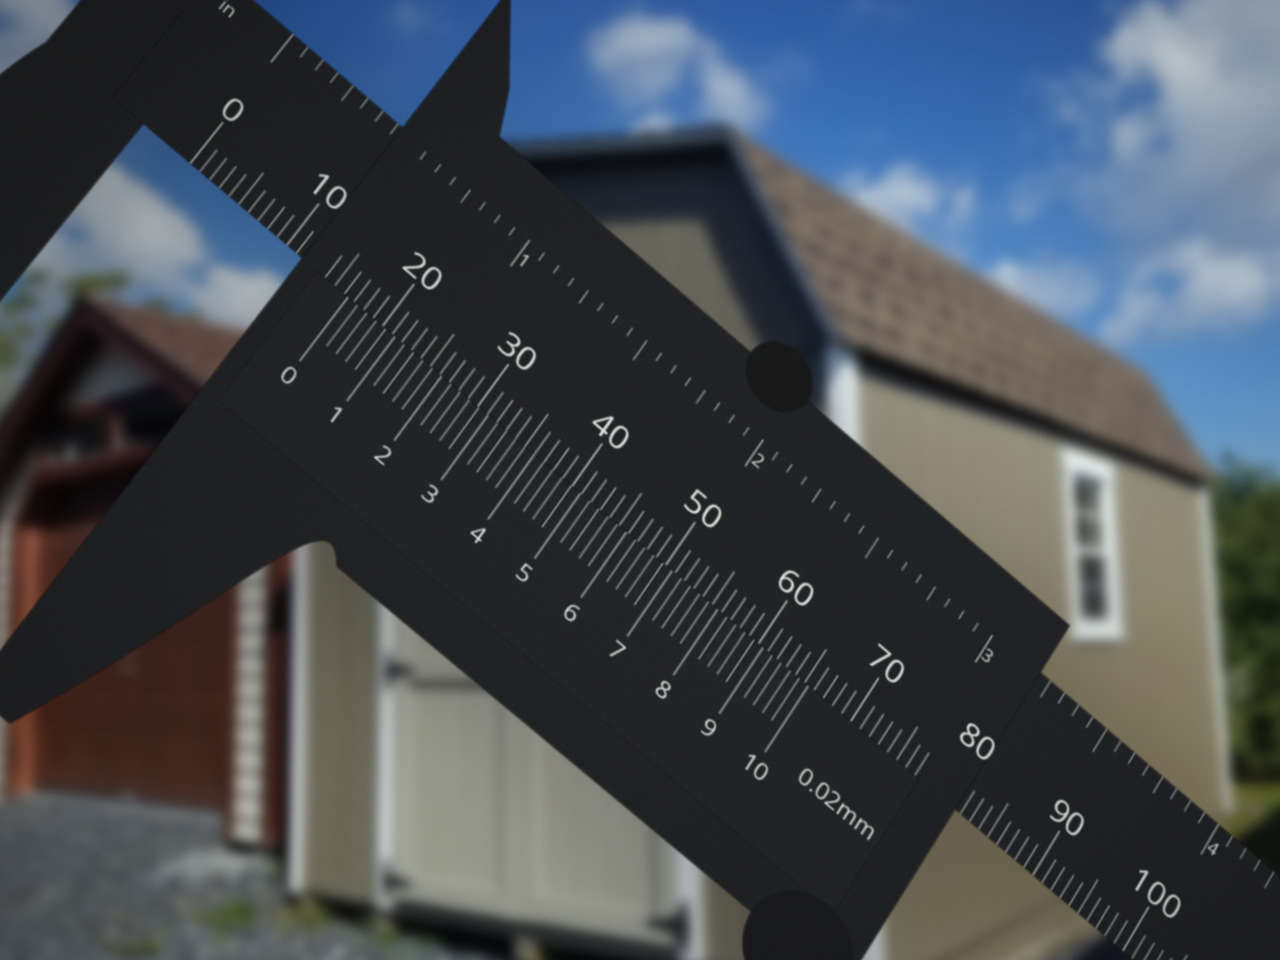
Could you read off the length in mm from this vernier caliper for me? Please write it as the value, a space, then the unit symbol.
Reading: 16.4 mm
